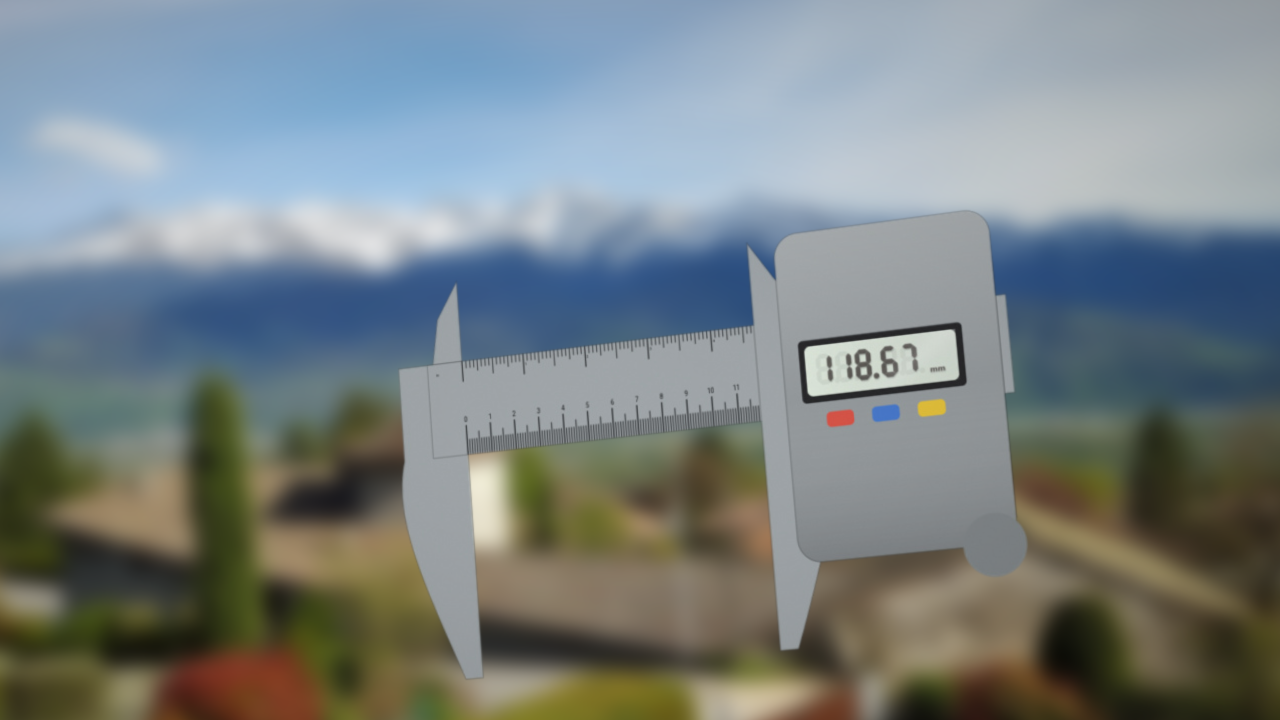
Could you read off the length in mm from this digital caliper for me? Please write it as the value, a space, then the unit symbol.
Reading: 118.67 mm
